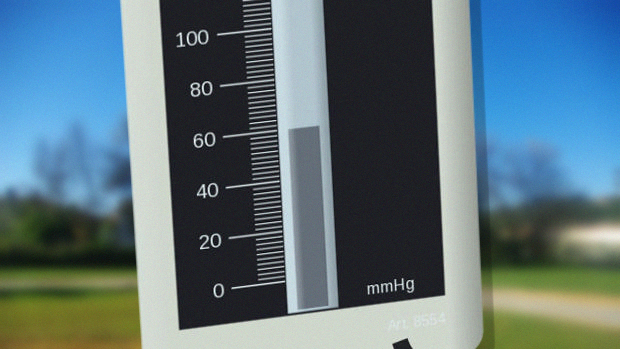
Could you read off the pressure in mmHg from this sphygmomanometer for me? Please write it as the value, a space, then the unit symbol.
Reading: 60 mmHg
